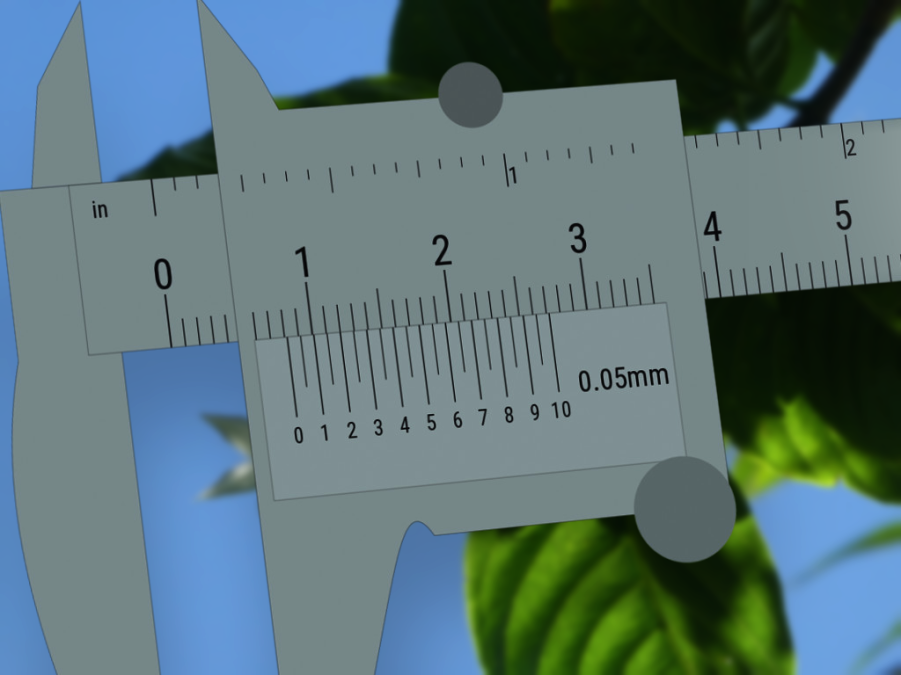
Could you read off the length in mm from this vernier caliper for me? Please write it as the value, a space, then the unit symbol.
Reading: 8.2 mm
